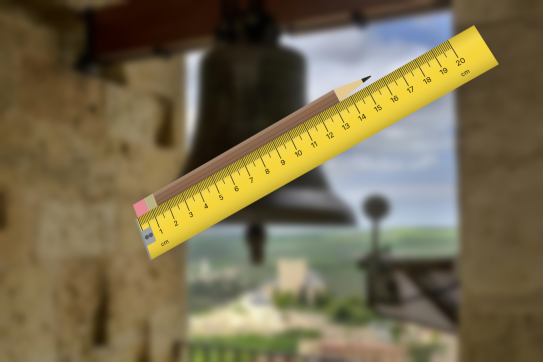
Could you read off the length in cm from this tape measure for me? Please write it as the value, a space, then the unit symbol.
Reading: 15.5 cm
